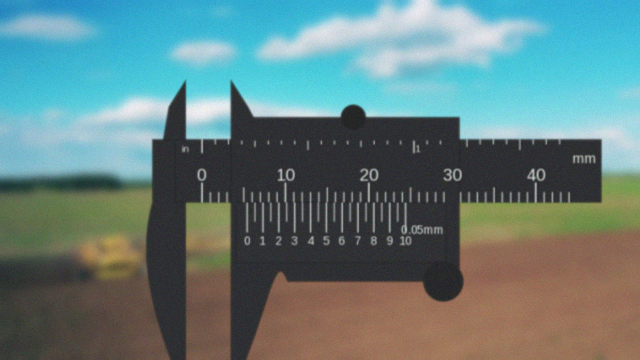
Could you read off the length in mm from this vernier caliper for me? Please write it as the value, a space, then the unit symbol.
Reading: 5.4 mm
